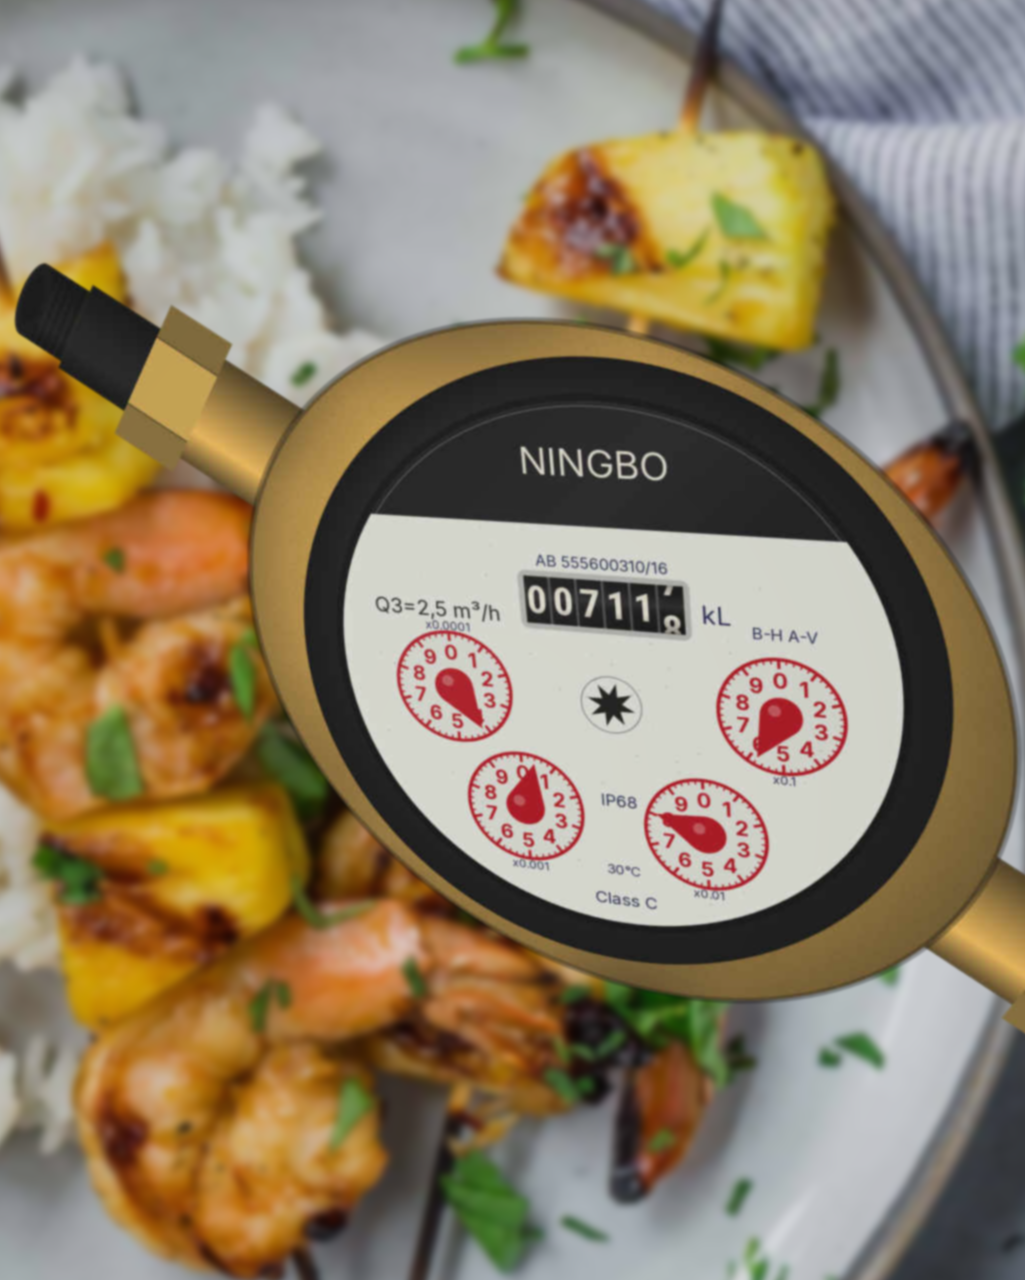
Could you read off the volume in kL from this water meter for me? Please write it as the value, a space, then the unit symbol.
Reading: 7117.5804 kL
